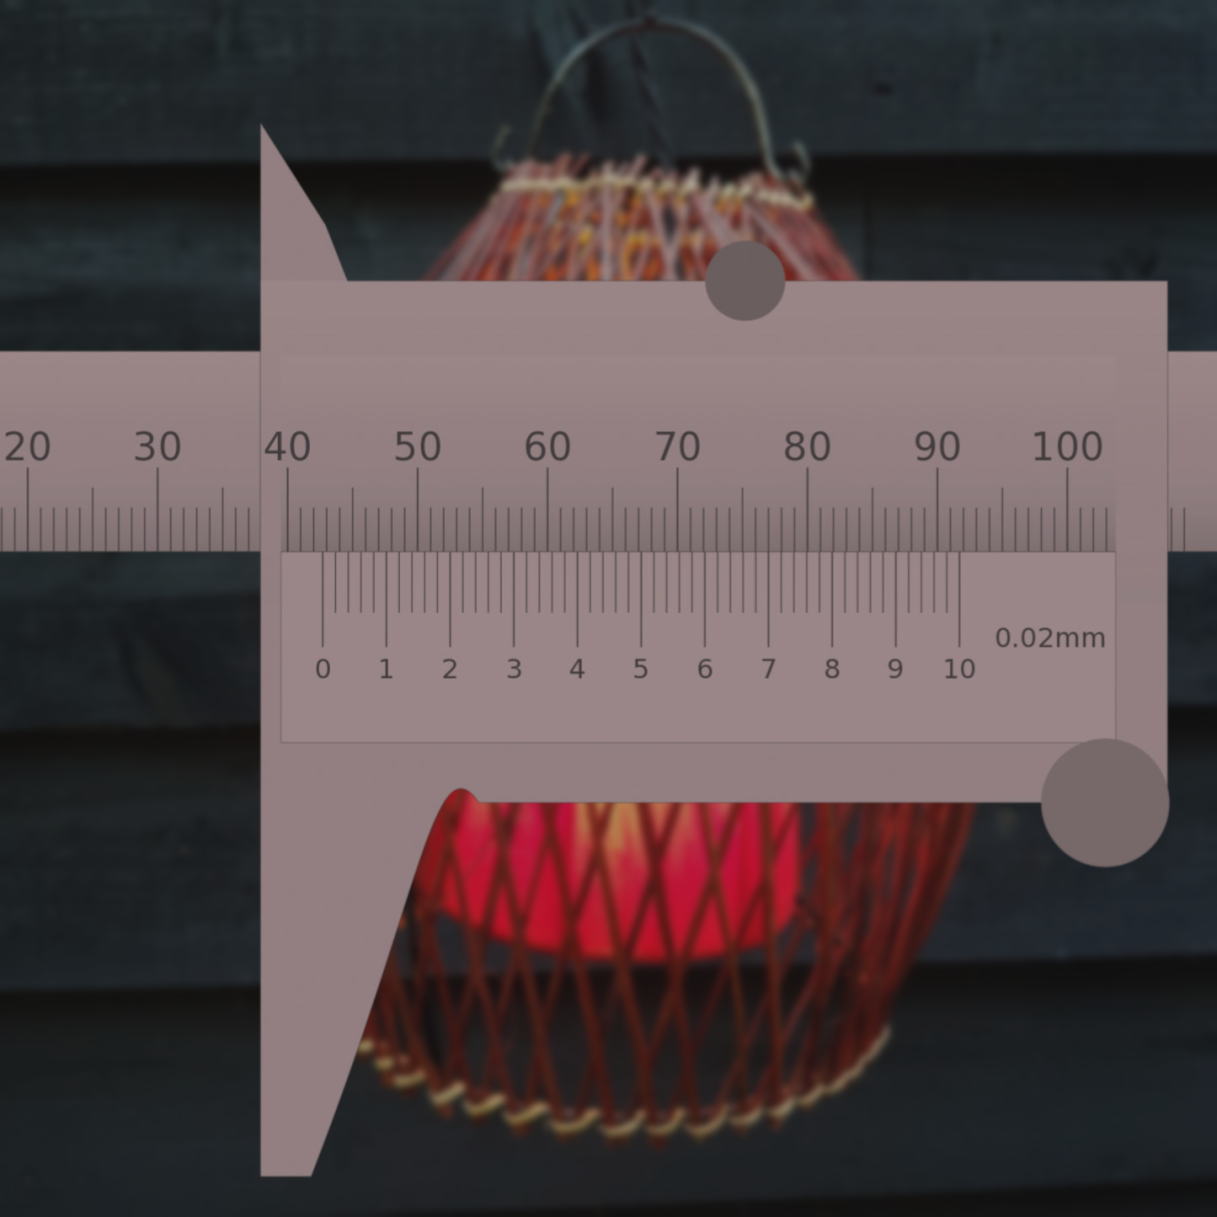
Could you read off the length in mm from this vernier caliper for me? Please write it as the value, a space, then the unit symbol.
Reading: 42.7 mm
